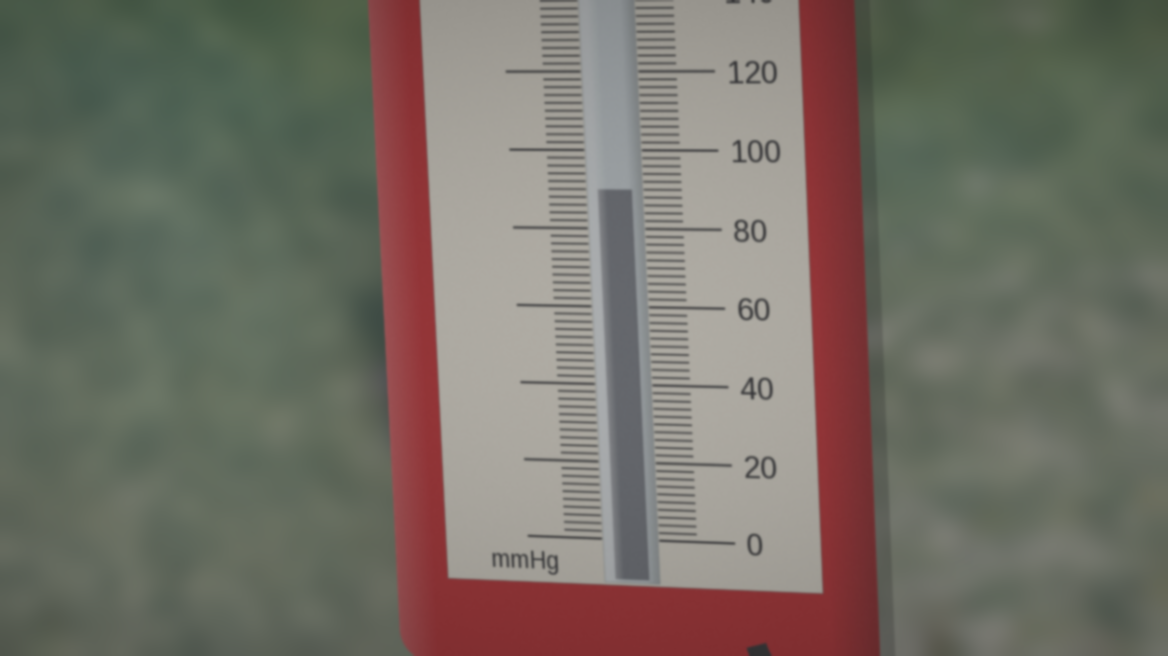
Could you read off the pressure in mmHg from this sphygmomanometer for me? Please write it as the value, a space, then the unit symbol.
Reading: 90 mmHg
